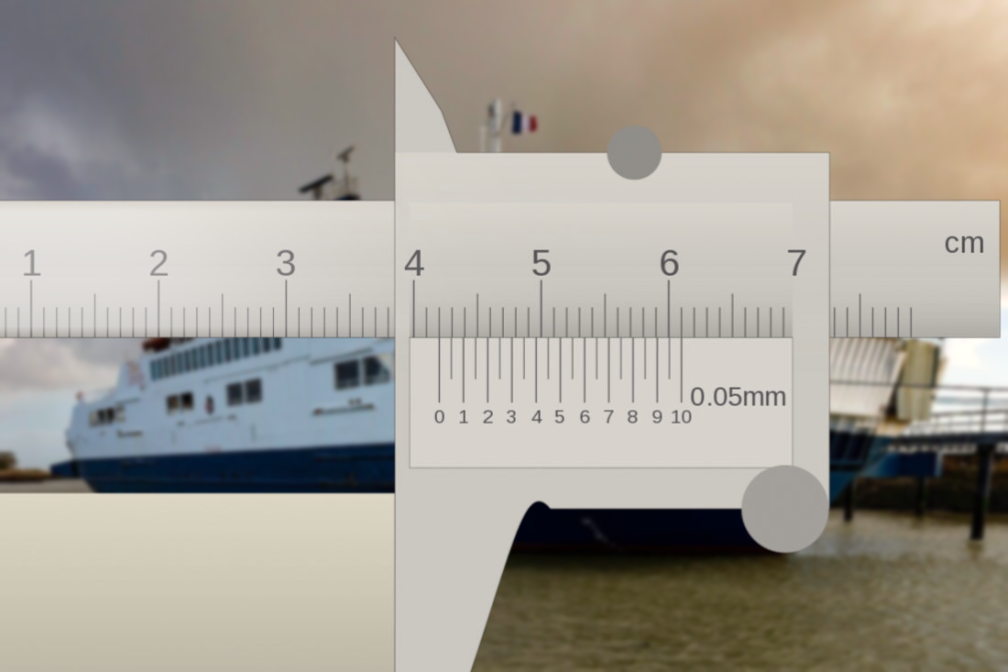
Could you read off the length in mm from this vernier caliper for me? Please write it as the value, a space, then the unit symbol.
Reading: 42.0 mm
